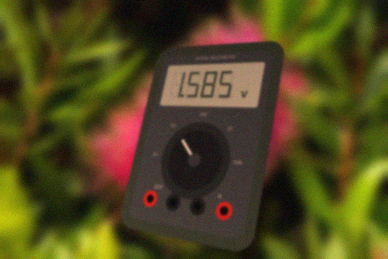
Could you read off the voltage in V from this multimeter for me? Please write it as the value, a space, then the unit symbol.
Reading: 1.585 V
